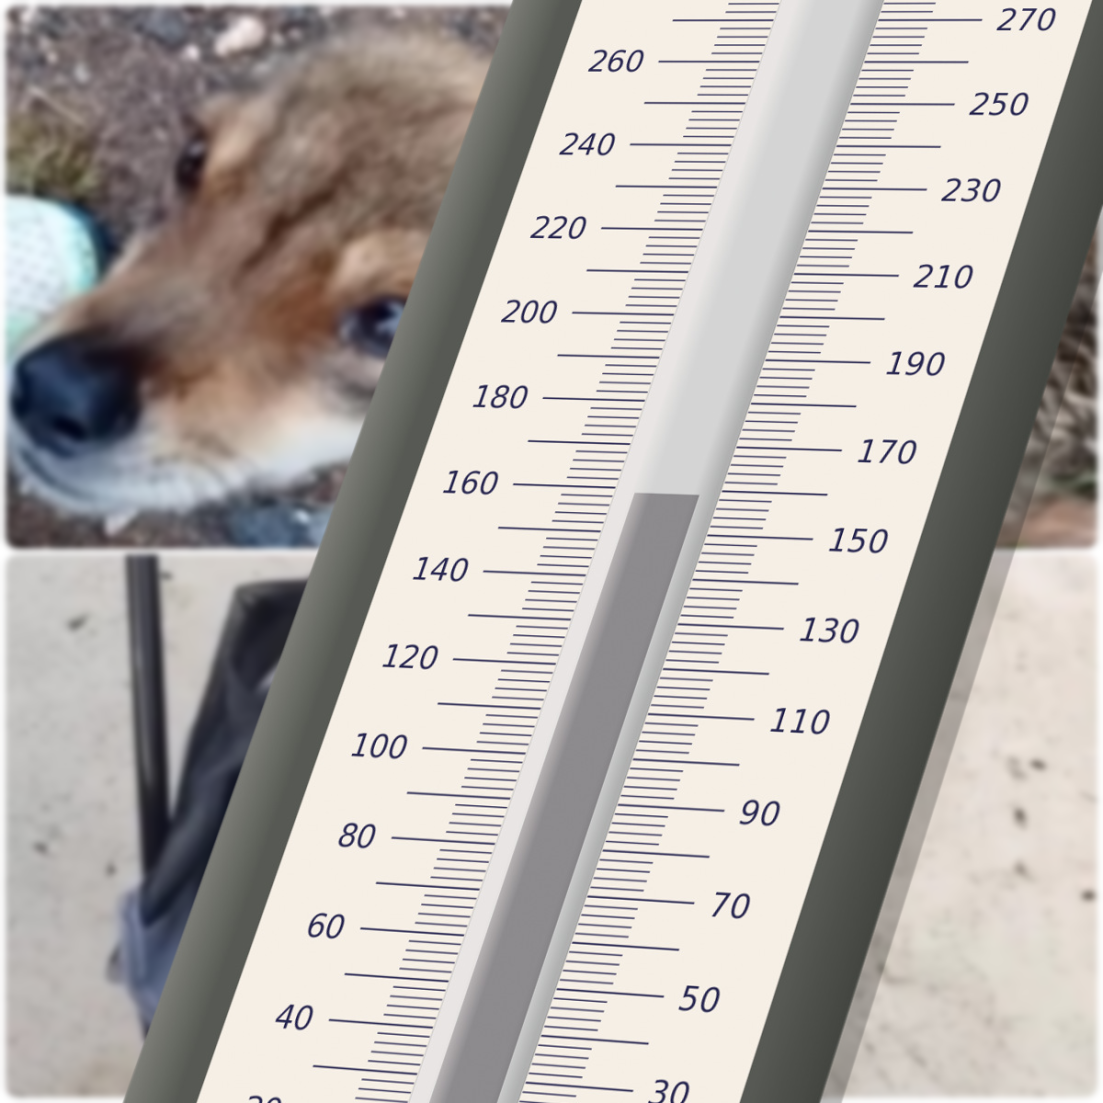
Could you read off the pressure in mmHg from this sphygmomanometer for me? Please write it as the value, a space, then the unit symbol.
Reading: 159 mmHg
